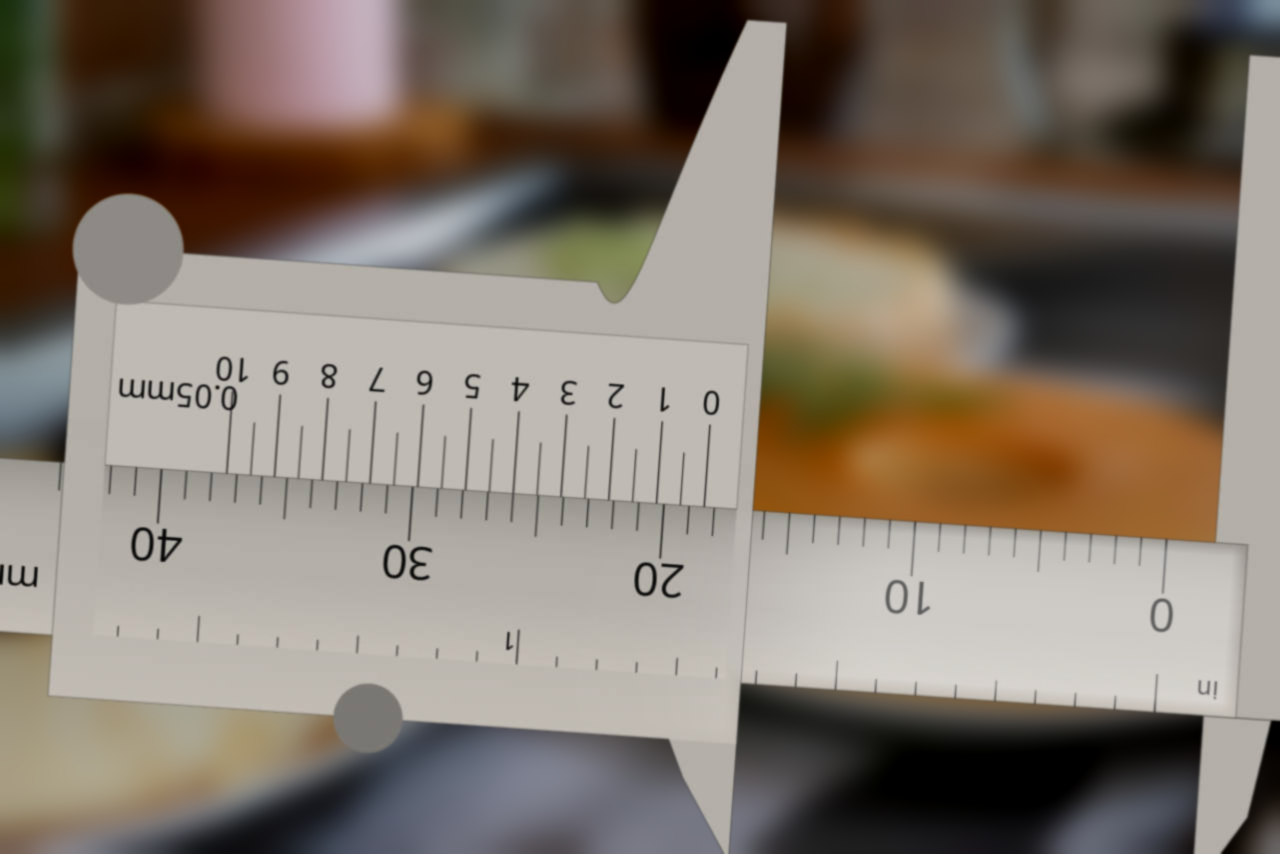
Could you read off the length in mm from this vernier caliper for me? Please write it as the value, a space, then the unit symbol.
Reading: 18.4 mm
